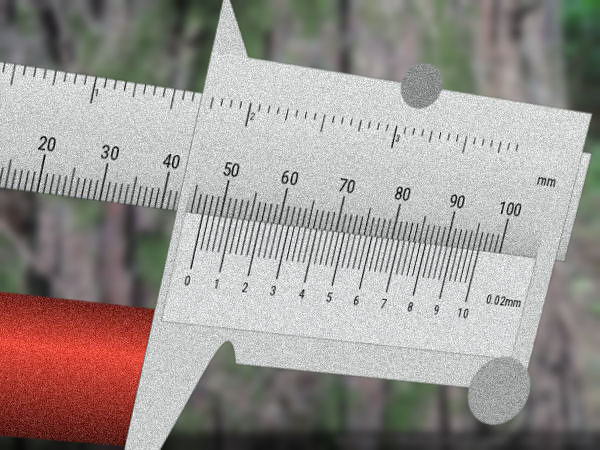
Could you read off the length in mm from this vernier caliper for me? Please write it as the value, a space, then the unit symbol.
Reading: 47.0 mm
